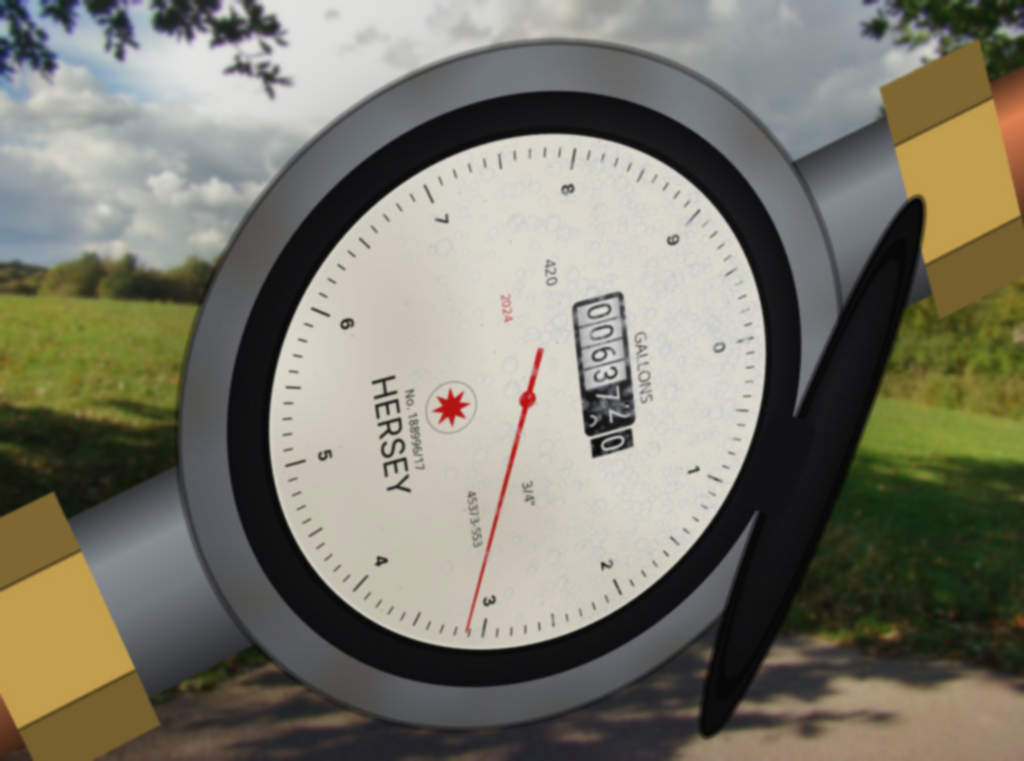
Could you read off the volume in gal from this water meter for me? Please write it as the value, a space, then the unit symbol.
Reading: 63723.1 gal
